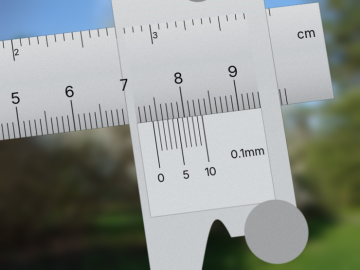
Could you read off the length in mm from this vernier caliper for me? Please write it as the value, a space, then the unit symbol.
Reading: 74.2 mm
